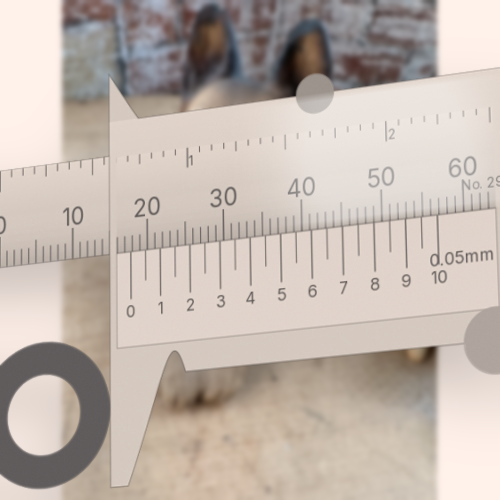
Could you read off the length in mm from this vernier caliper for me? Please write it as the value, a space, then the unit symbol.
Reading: 17.8 mm
